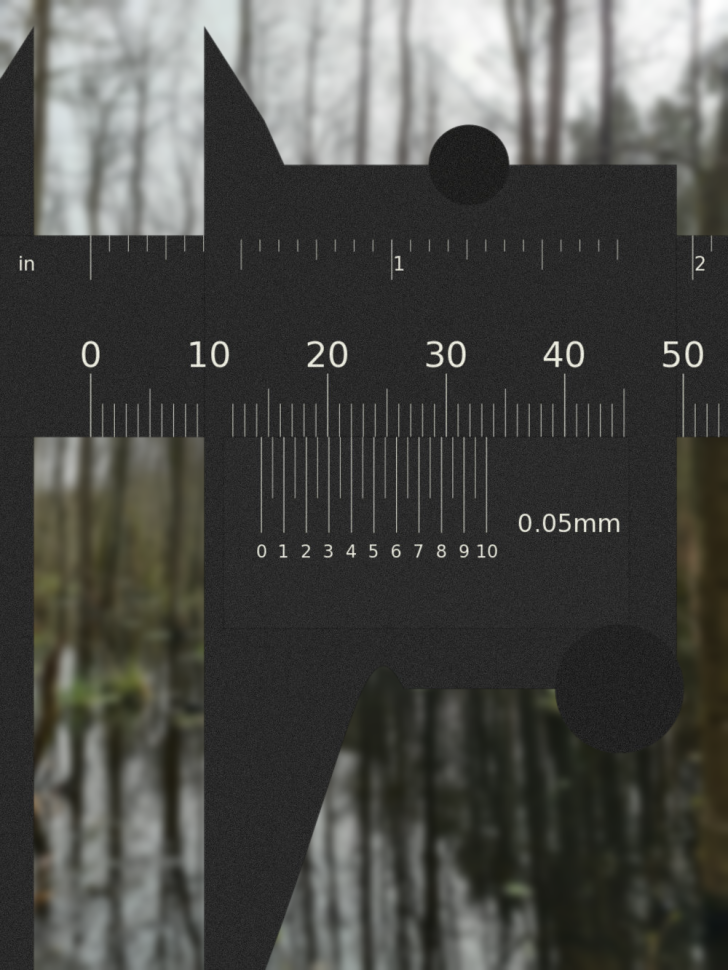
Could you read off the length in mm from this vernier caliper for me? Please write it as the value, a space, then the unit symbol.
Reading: 14.4 mm
